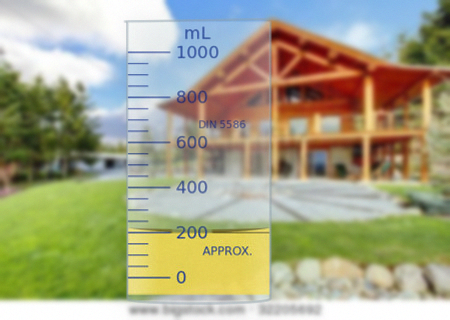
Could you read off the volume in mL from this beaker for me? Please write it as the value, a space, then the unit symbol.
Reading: 200 mL
